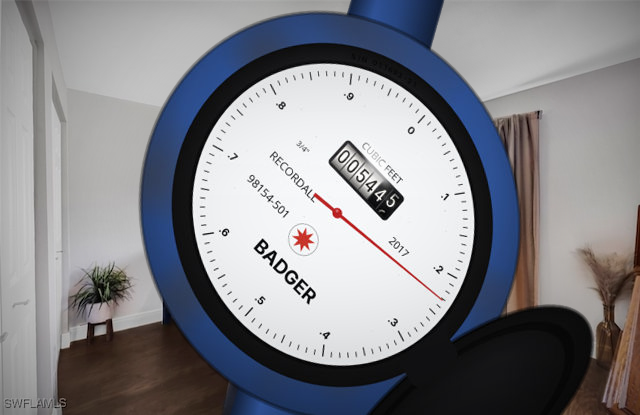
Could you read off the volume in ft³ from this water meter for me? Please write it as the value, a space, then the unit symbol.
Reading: 5445.23 ft³
